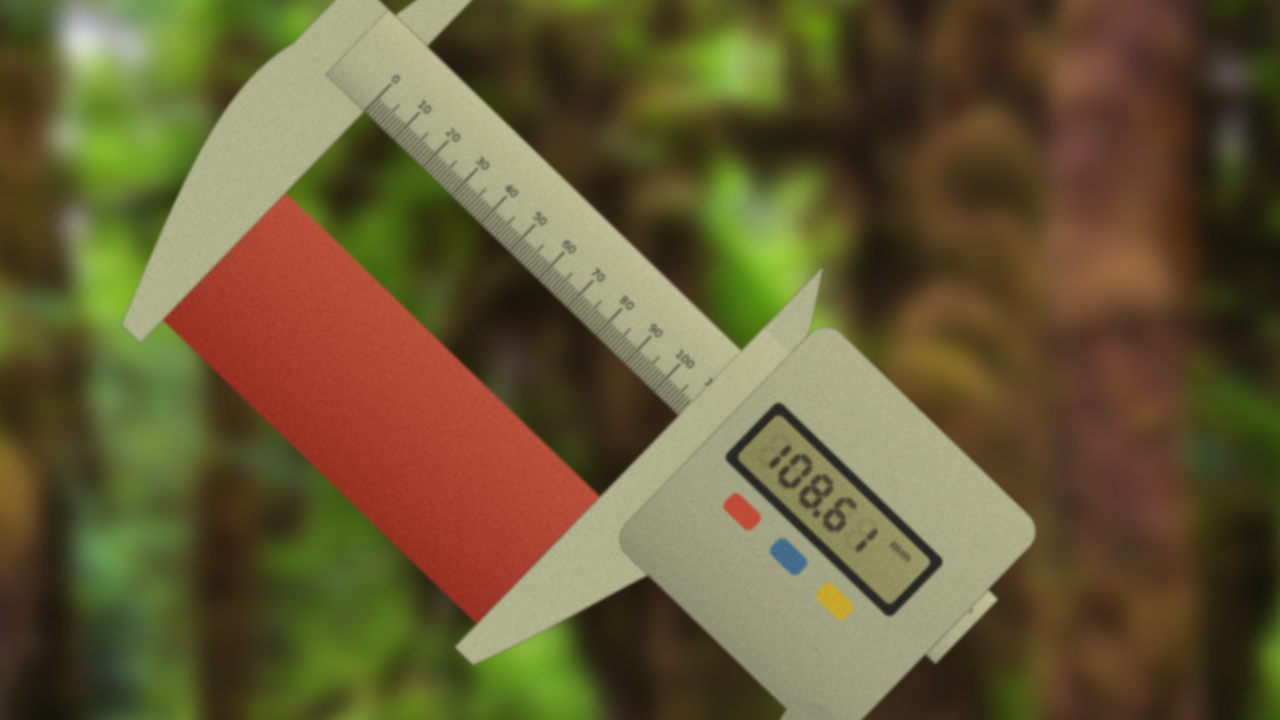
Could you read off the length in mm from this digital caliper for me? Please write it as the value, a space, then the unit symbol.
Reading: 108.61 mm
